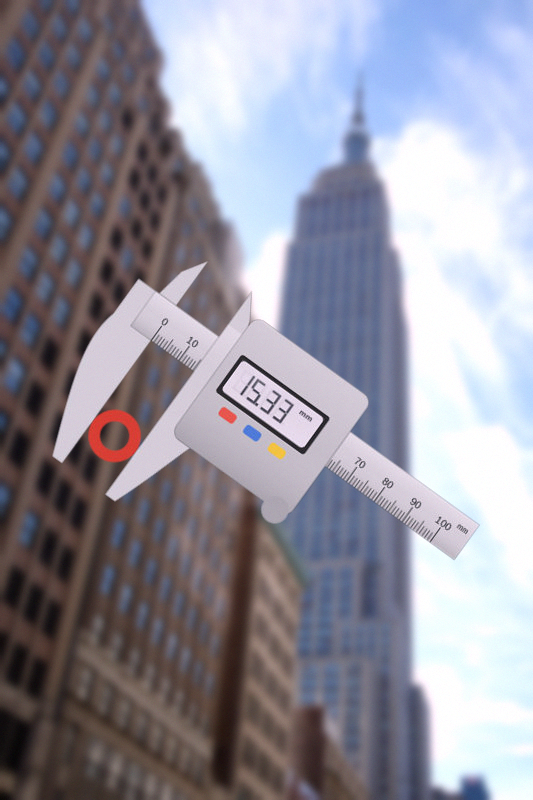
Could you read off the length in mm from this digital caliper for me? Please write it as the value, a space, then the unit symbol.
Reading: 15.33 mm
